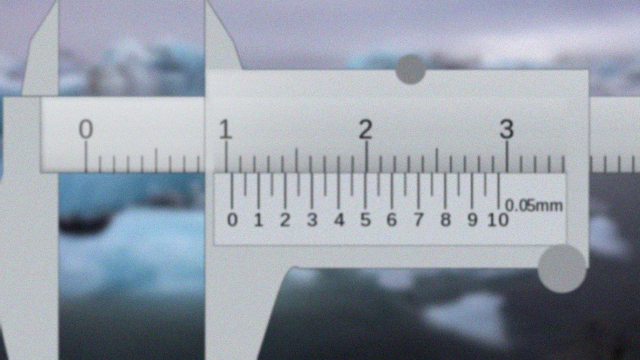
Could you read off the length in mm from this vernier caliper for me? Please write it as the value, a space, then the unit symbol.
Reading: 10.4 mm
